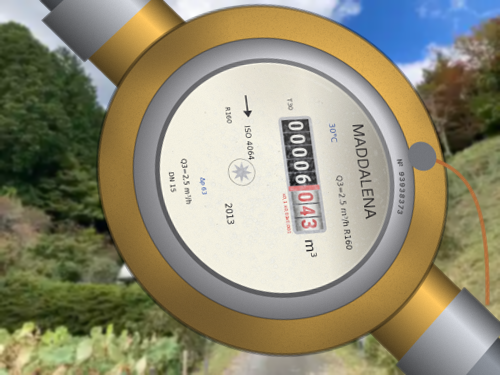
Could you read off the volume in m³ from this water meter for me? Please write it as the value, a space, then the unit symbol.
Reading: 6.043 m³
